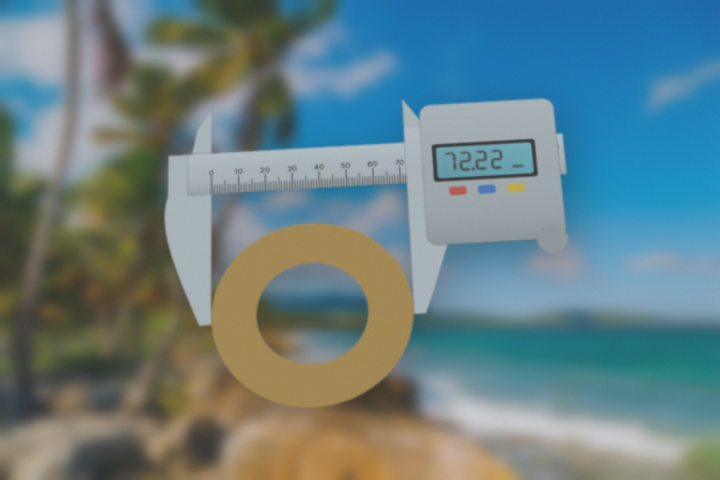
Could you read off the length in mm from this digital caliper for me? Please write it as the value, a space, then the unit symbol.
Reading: 72.22 mm
